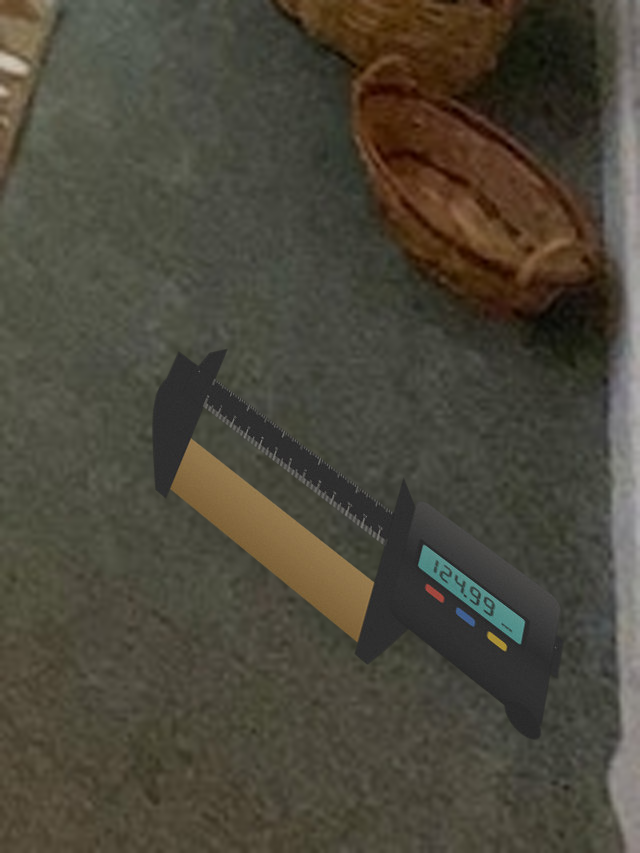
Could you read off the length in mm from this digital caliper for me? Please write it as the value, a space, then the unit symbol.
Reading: 124.99 mm
